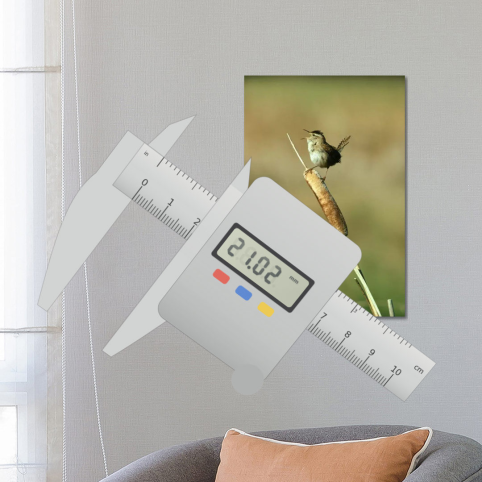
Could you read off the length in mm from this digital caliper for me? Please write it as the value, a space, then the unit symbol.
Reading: 21.02 mm
